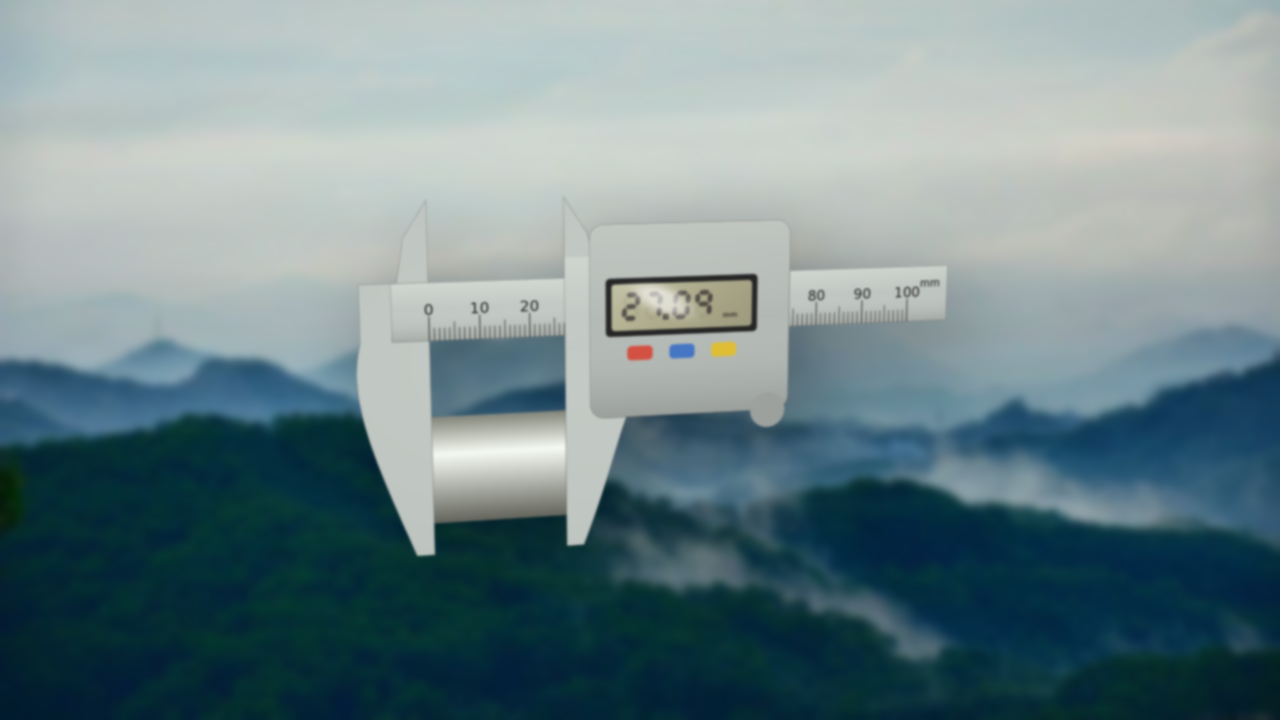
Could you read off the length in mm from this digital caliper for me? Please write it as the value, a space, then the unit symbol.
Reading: 27.09 mm
